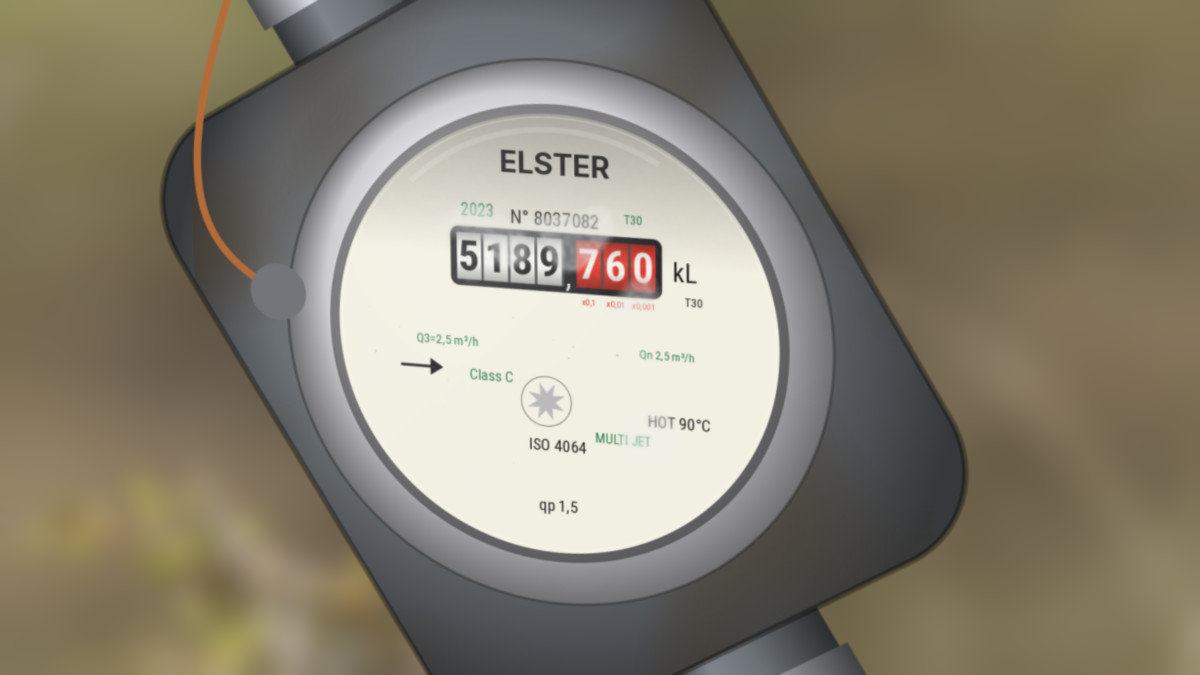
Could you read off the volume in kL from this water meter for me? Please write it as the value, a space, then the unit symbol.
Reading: 5189.760 kL
